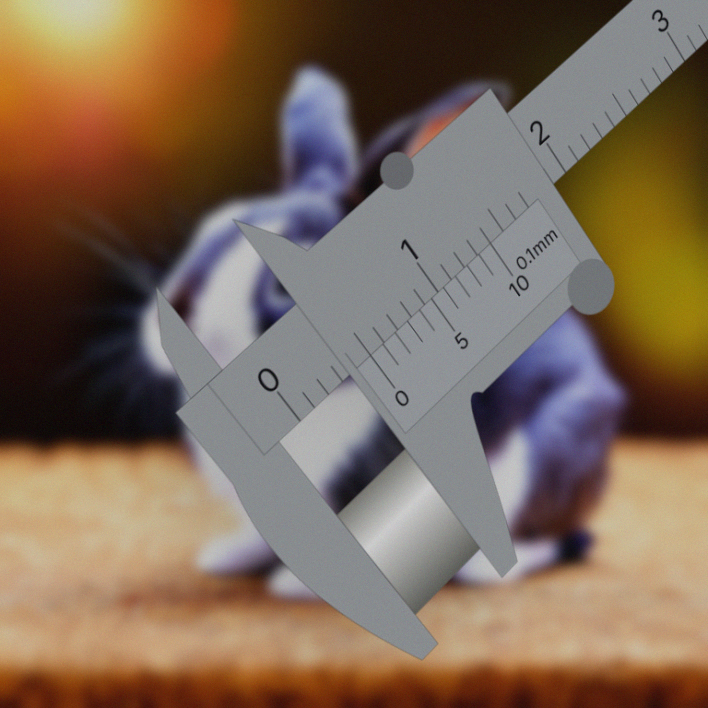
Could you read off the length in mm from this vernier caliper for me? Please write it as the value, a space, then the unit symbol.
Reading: 5.0 mm
